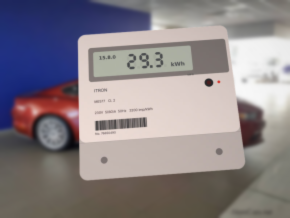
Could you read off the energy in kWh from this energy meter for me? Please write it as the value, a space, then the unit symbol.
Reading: 29.3 kWh
